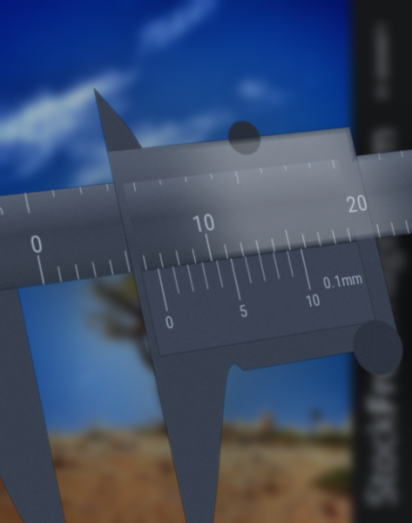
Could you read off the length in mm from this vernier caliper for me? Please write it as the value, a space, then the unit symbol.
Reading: 6.7 mm
